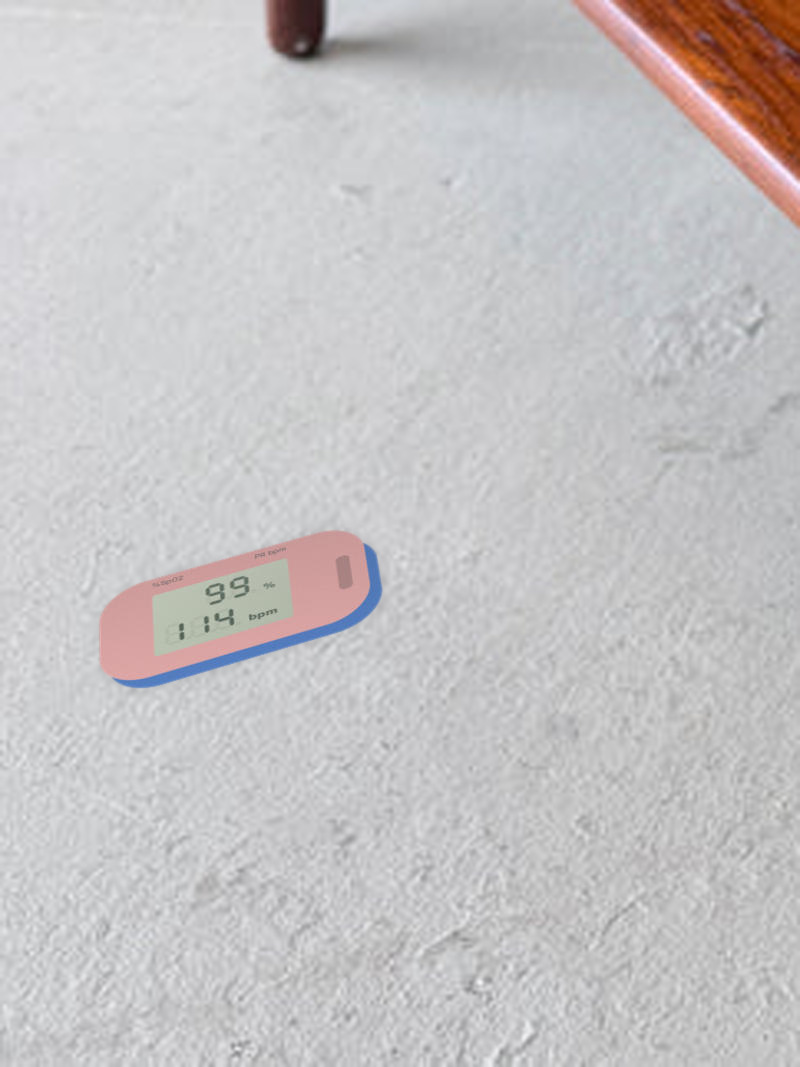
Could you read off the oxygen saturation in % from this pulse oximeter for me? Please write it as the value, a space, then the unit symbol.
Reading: 99 %
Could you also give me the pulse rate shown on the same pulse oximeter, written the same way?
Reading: 114 bpm
